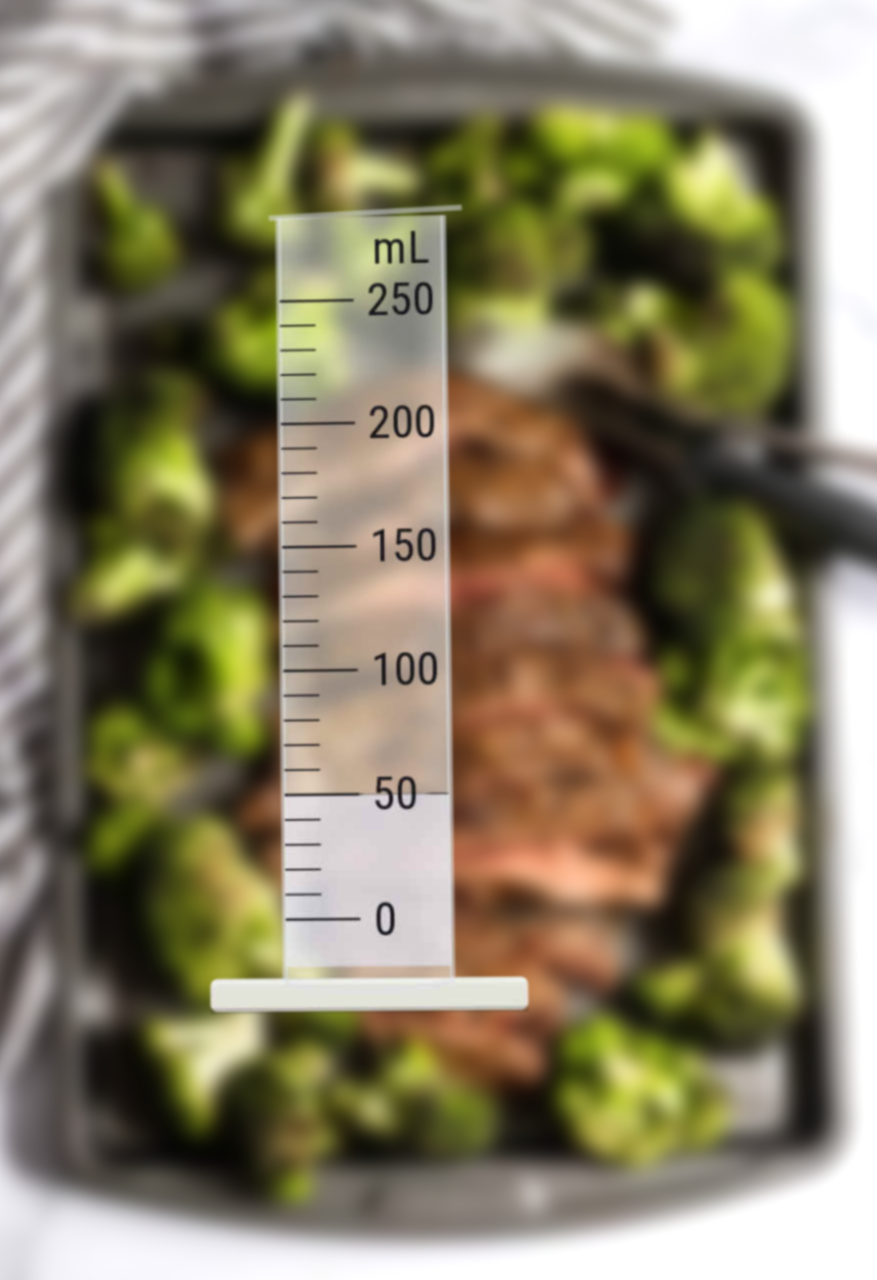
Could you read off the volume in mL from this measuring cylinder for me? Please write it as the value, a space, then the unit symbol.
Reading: 50 mL
